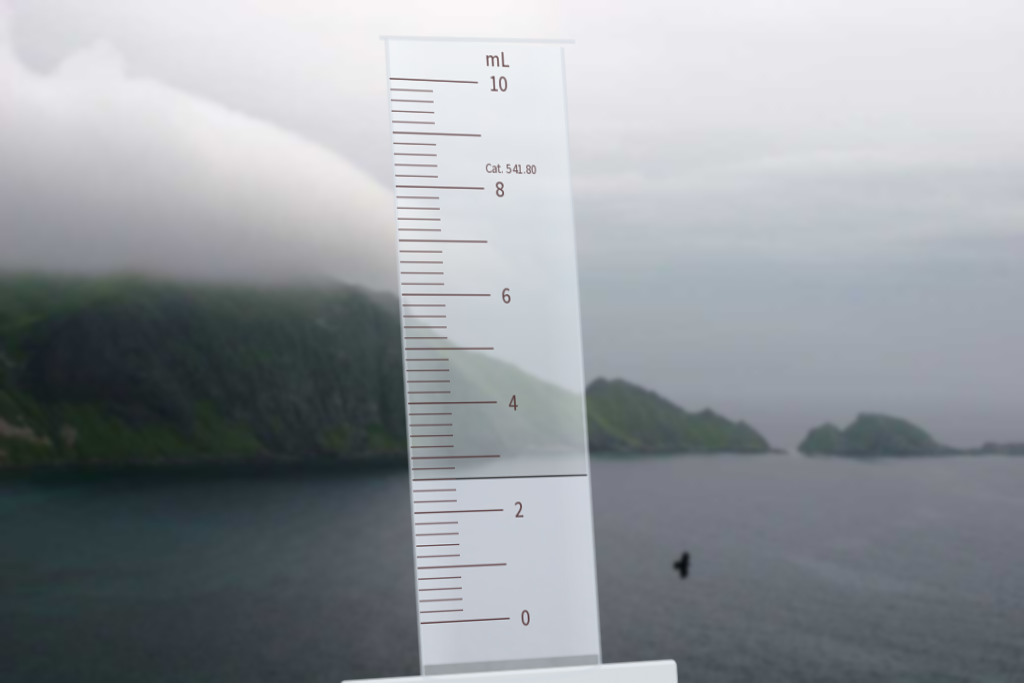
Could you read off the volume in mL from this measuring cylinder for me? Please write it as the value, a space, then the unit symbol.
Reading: 2.6 mL
